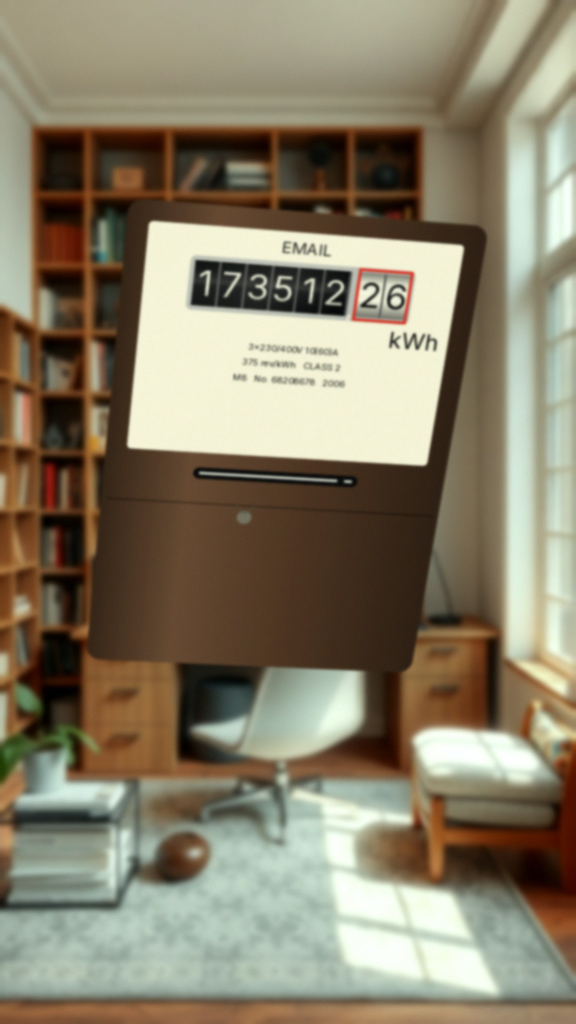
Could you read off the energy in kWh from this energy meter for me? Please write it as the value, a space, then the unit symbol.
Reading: 173512.26 kWh
